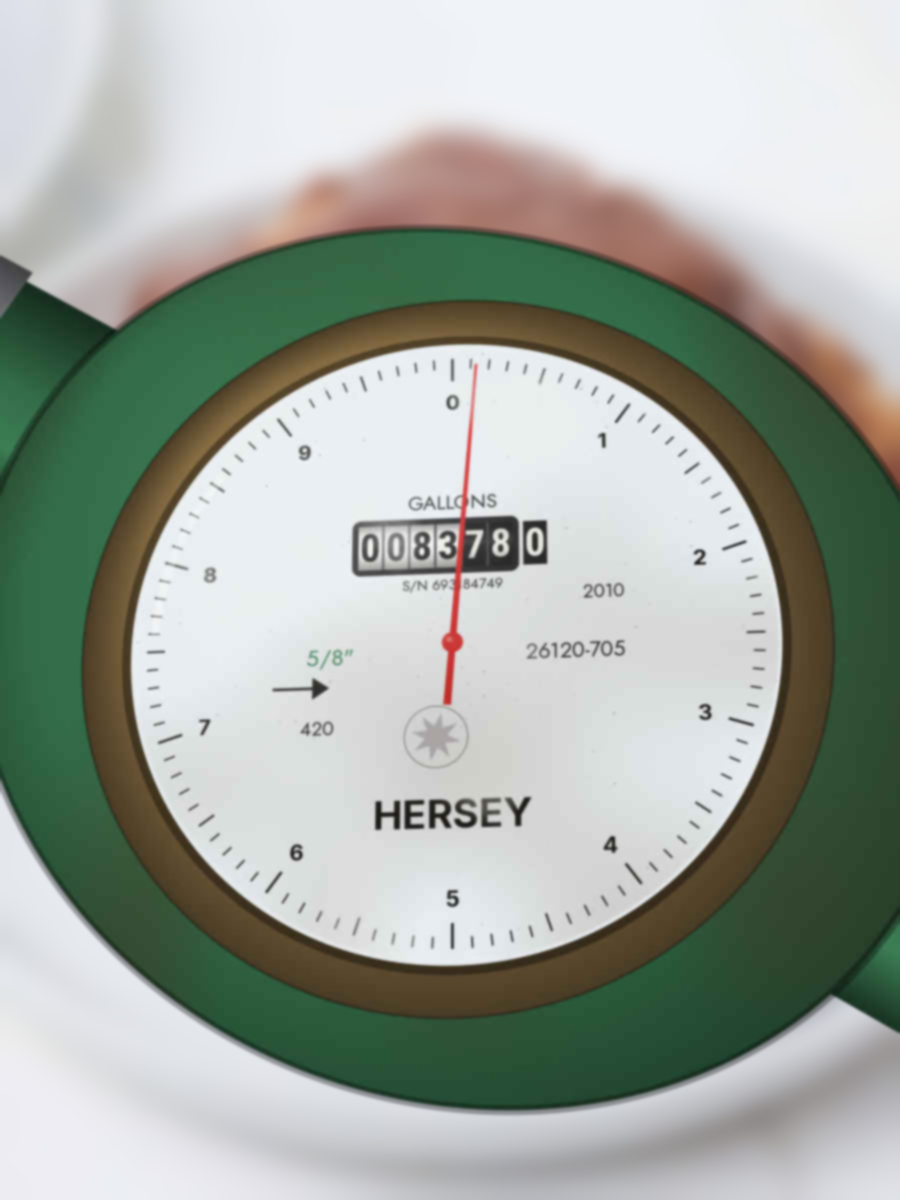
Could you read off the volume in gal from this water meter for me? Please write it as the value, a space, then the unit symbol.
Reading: 83780.1 gal
